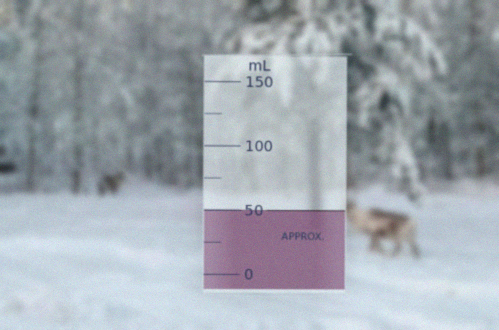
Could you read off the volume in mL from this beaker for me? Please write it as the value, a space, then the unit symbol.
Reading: 50 mL
